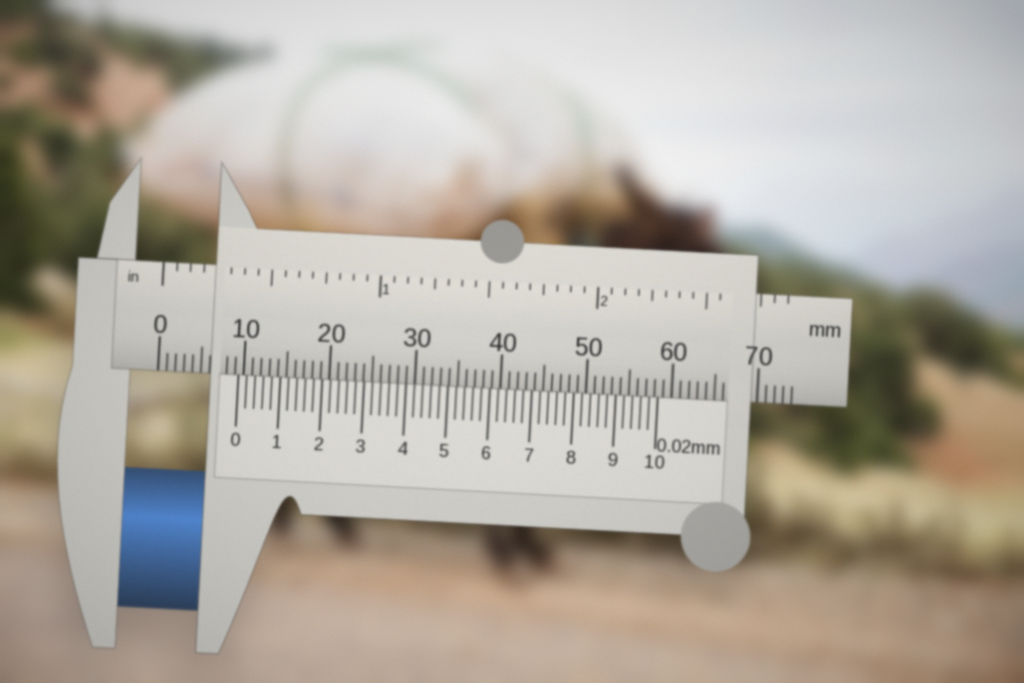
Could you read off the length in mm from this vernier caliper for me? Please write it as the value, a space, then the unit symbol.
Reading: 9.4 mm
